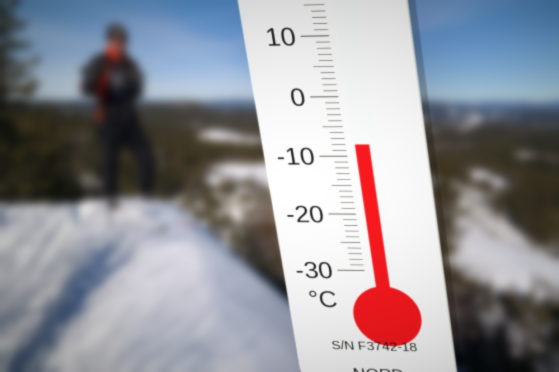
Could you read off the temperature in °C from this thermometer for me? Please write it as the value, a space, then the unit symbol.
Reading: -8 °C
